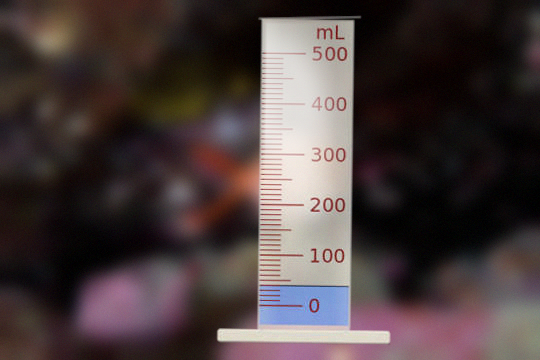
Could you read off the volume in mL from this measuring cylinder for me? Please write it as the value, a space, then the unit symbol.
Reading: 40 mL
